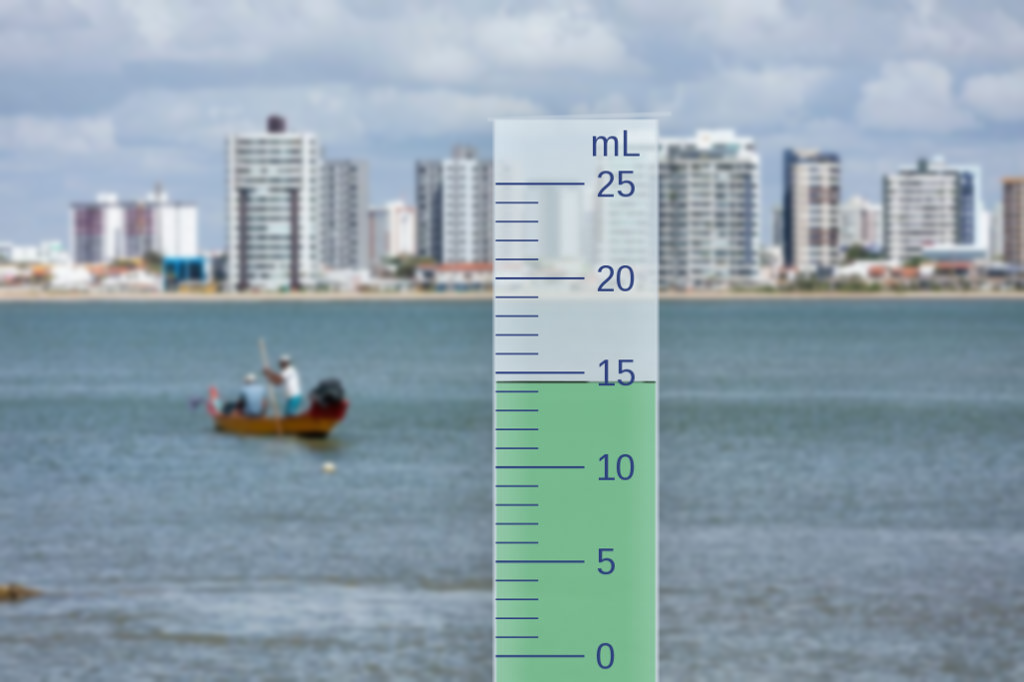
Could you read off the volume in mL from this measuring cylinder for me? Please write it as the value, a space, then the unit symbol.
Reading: 14.5 mL
